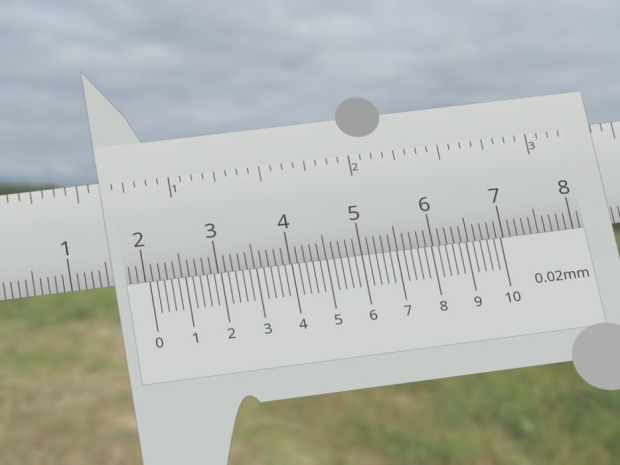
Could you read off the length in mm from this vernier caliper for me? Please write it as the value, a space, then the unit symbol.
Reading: 20.6 mm
